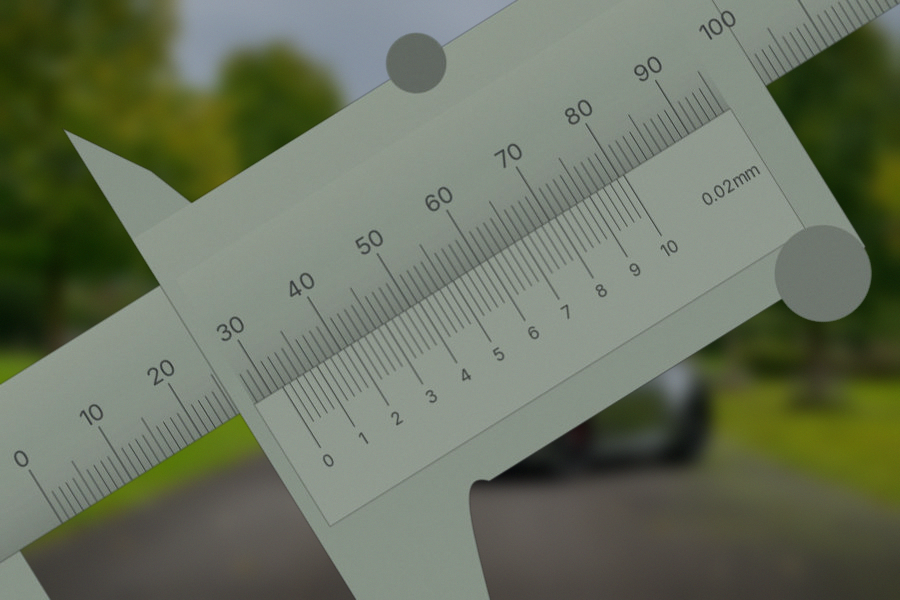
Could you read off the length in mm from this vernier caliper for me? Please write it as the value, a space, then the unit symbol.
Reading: 31.6 mm
